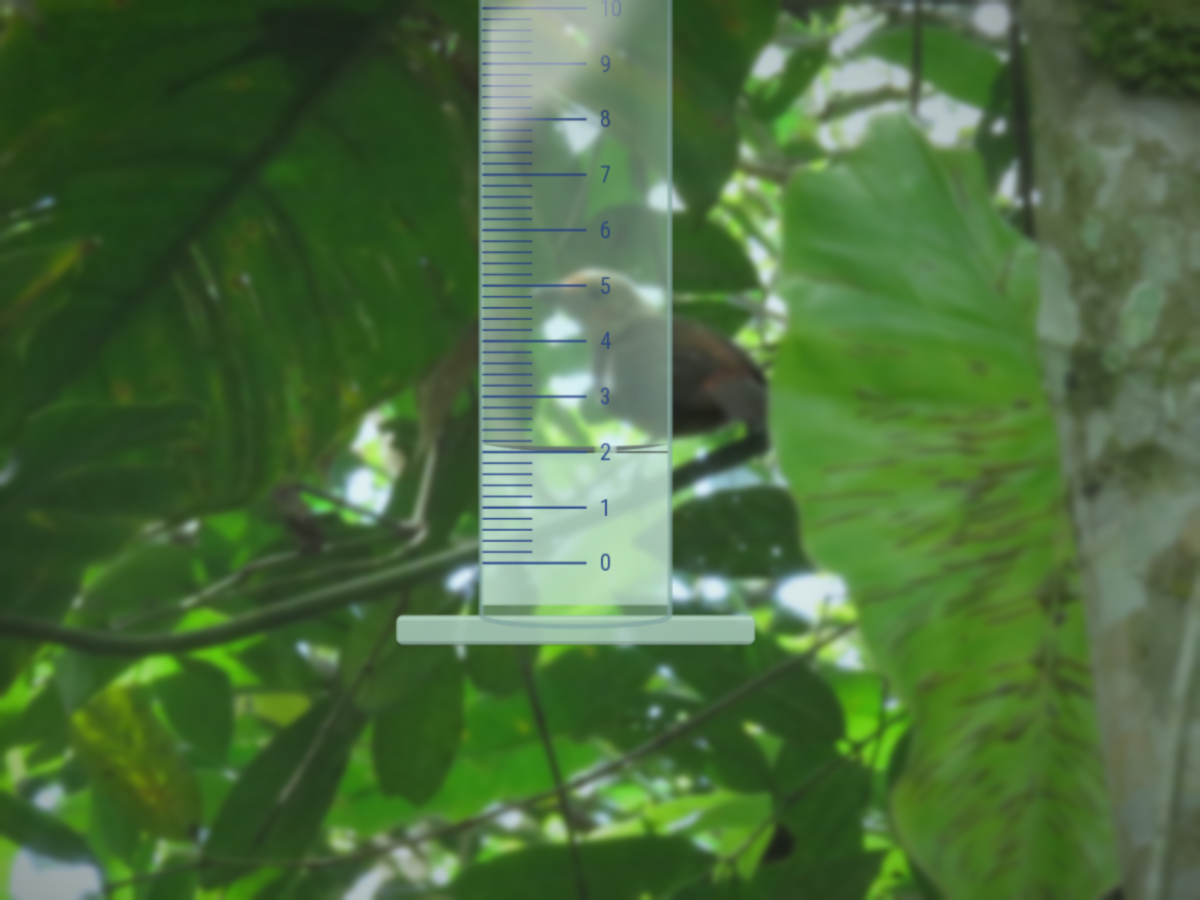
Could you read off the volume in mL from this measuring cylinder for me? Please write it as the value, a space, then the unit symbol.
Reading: 2 mL
